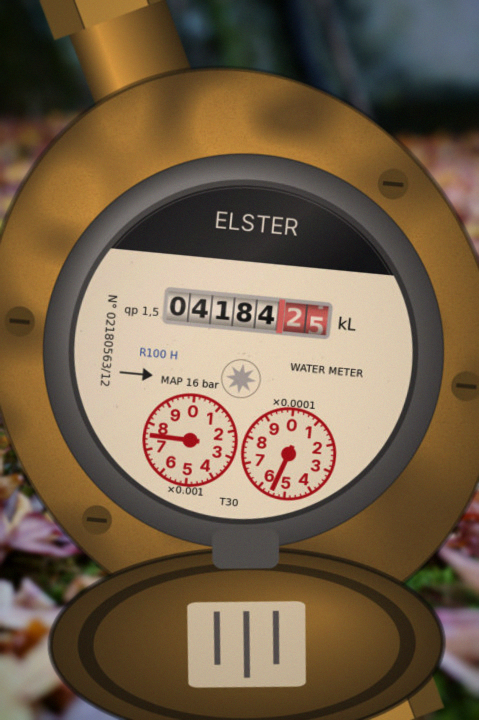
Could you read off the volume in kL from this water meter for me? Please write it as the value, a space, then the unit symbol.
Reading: 4184.2475 kL
